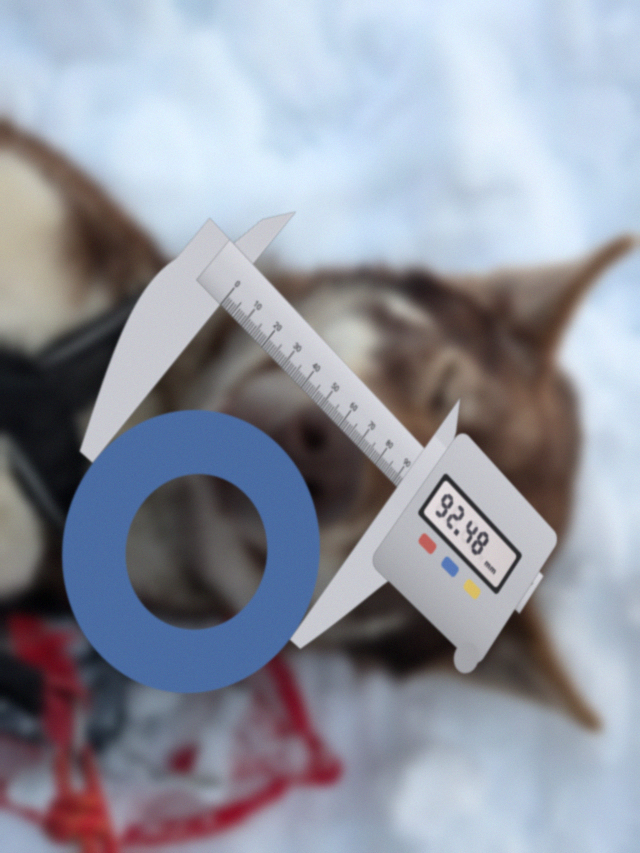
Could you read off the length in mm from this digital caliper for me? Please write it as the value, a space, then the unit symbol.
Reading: 92.48 mm
